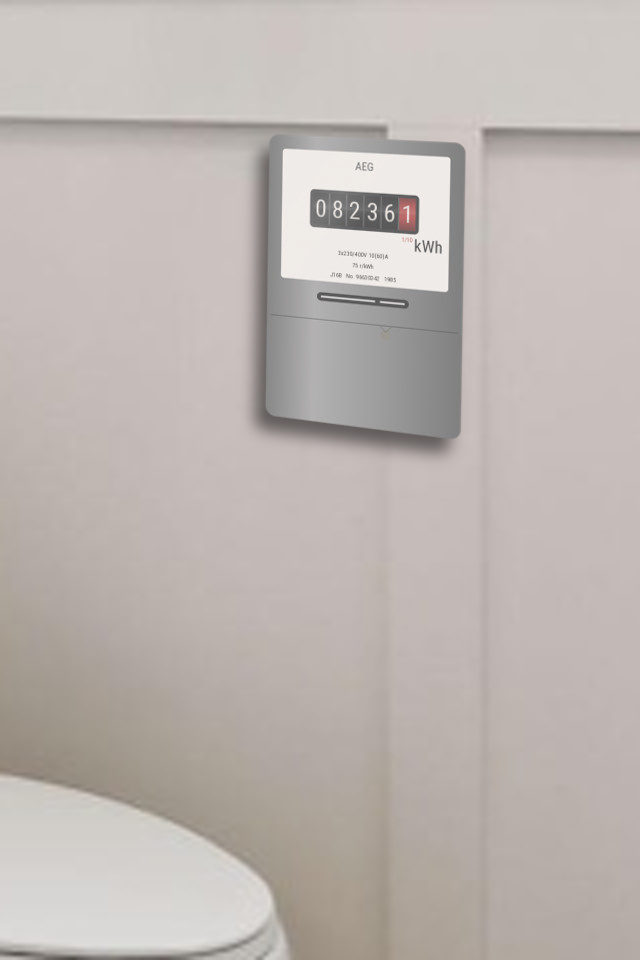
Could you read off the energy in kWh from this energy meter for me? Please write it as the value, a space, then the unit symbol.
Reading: 8236.1 kWh
